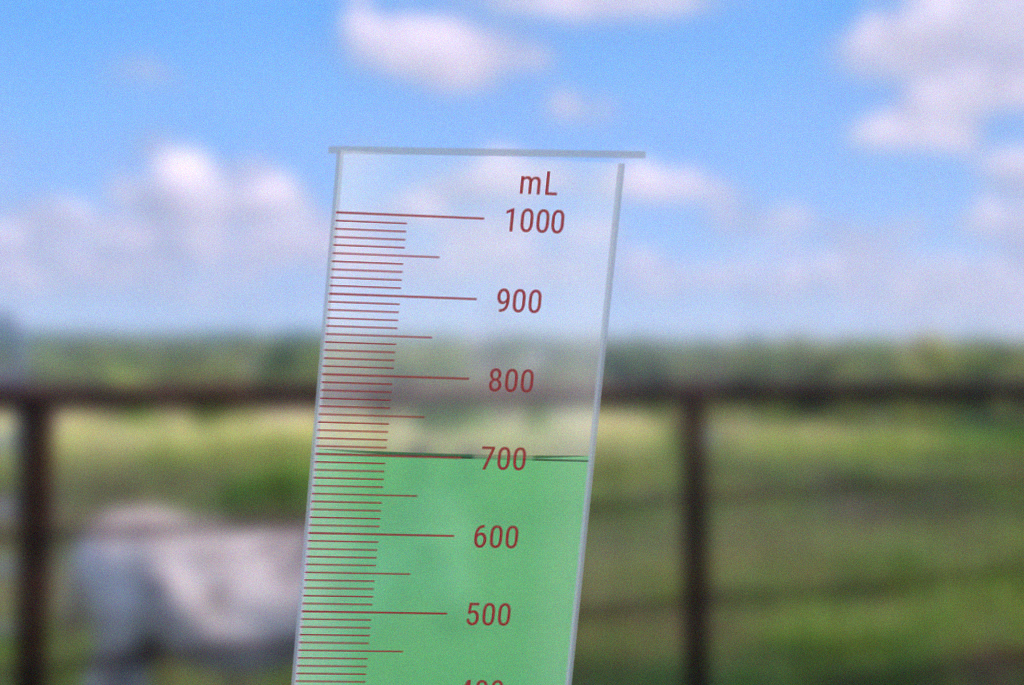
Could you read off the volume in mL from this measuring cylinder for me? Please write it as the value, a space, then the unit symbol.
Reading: 700 mL
